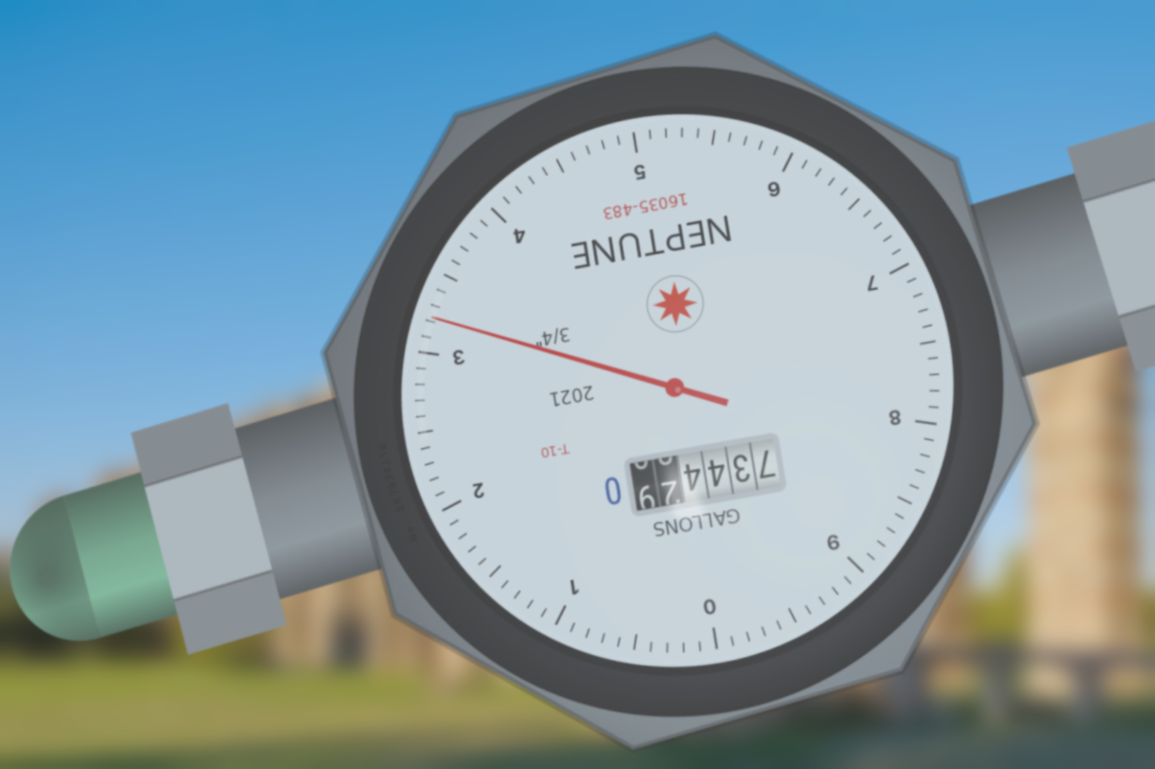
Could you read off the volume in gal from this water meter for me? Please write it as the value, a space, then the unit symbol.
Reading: 7344293.2 gal
